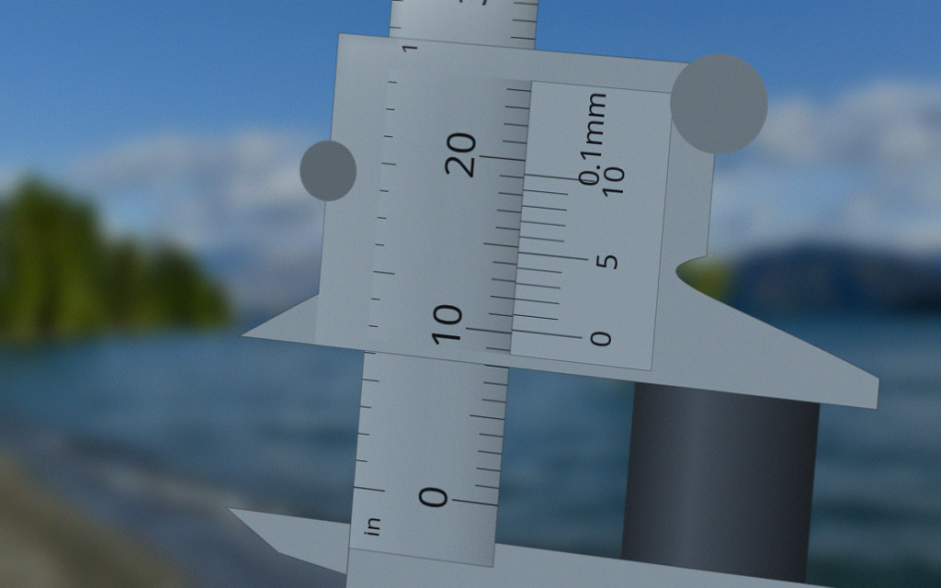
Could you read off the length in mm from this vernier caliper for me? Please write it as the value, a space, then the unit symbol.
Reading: 10.2 mm
